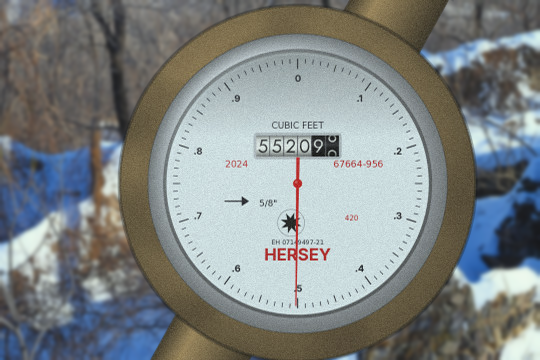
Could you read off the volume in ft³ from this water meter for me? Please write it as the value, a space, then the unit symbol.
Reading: 552098.50 ft³
